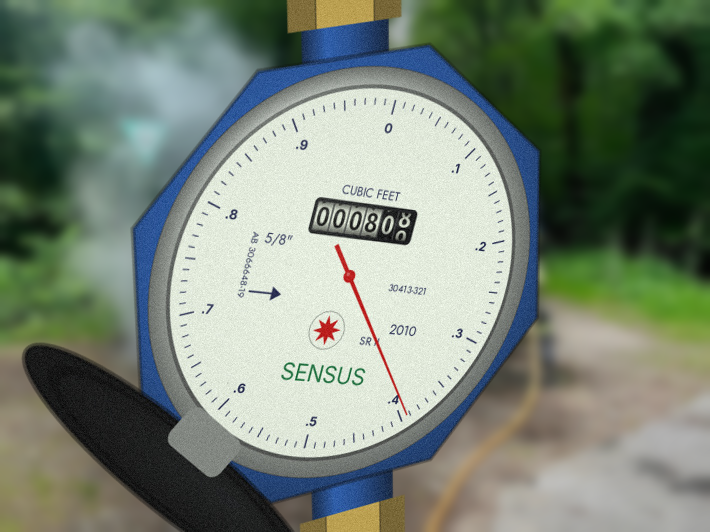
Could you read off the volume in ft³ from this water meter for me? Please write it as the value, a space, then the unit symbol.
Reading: 808.39 ft³
